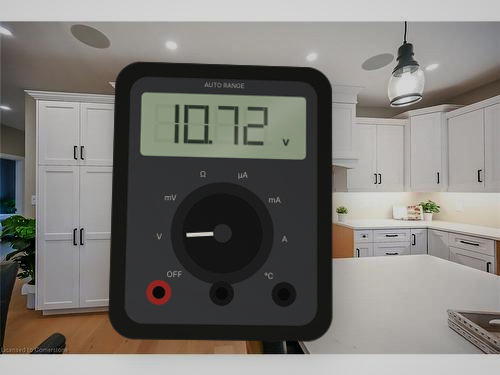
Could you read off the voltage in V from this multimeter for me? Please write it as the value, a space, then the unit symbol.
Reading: 10.72 V
